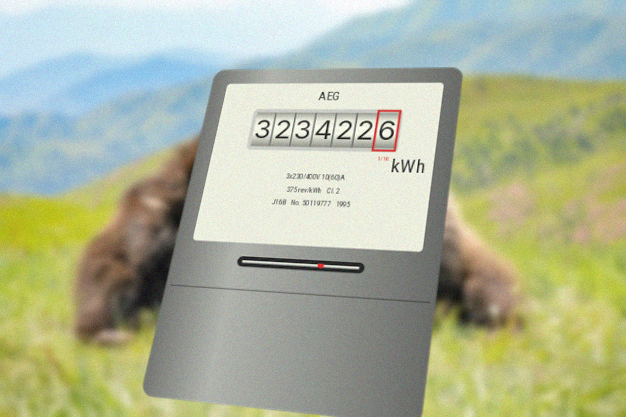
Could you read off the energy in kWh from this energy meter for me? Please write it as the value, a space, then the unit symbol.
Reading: 323422.6 kWh
